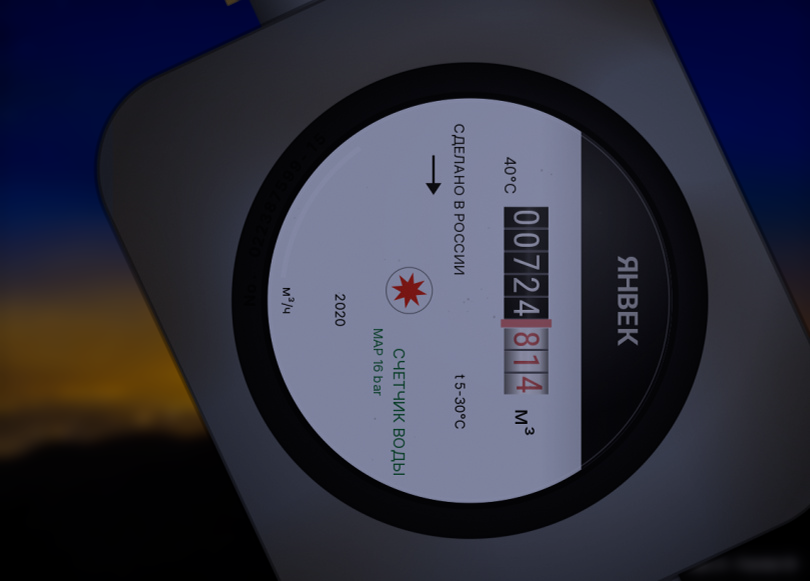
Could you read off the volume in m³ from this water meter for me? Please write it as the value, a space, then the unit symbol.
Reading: 724.814 m³
